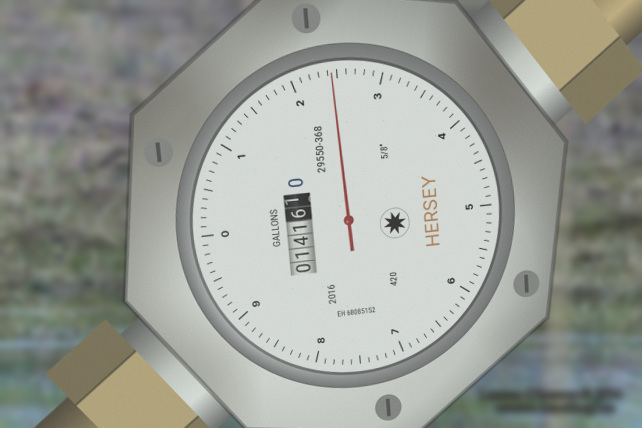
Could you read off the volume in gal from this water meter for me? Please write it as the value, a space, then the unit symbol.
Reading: 141612.4 gal
